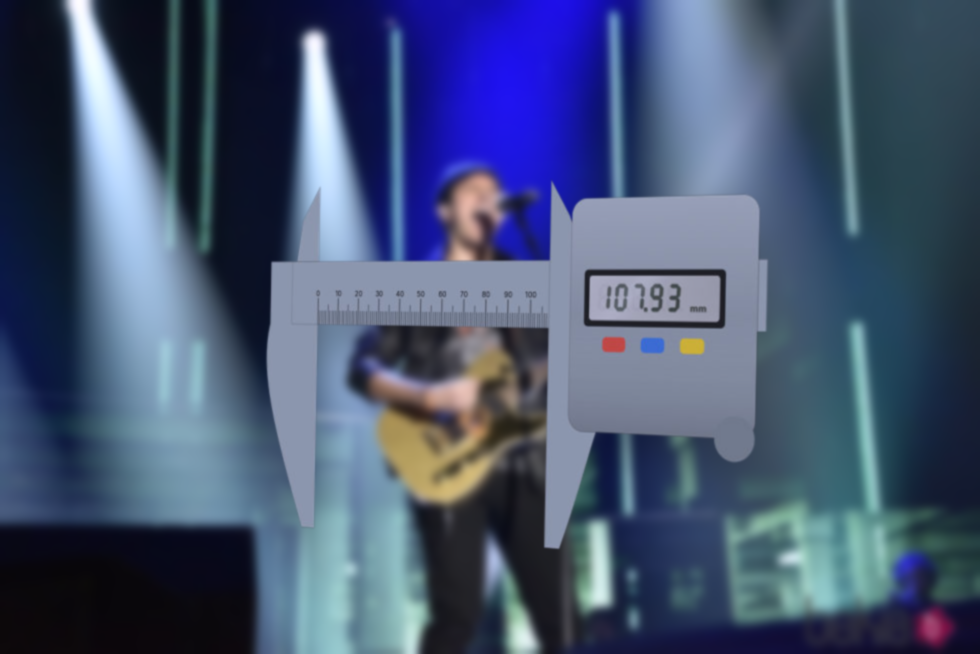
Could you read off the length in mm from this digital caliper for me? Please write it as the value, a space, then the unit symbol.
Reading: 107.93 mm
